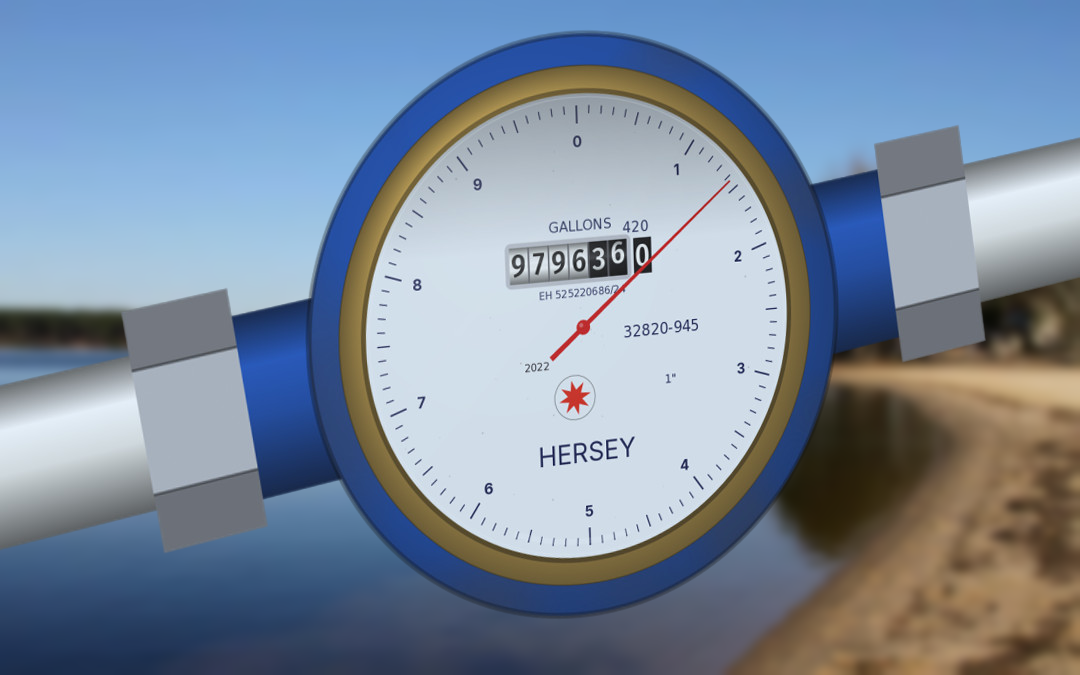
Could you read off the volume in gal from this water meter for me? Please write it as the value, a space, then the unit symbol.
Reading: 9796361.4 gal
